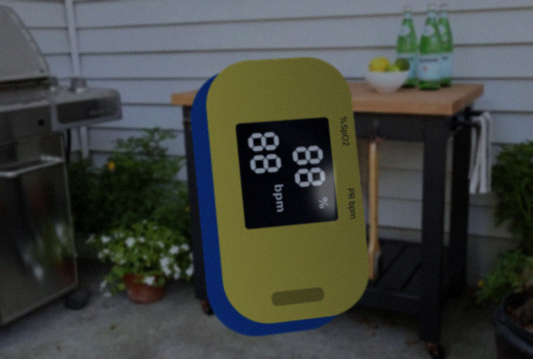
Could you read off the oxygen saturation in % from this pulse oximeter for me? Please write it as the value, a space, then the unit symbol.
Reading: 88 %
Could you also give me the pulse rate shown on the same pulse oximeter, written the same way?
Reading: 88 bpm
